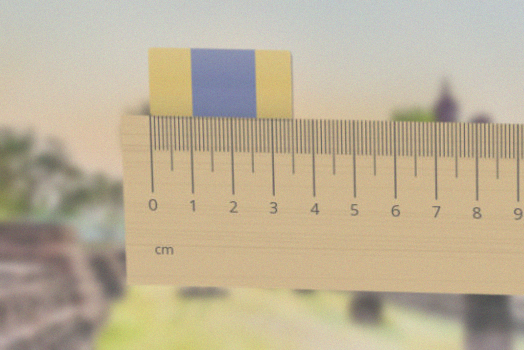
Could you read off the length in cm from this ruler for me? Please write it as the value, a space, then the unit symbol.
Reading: 3.5 cm
